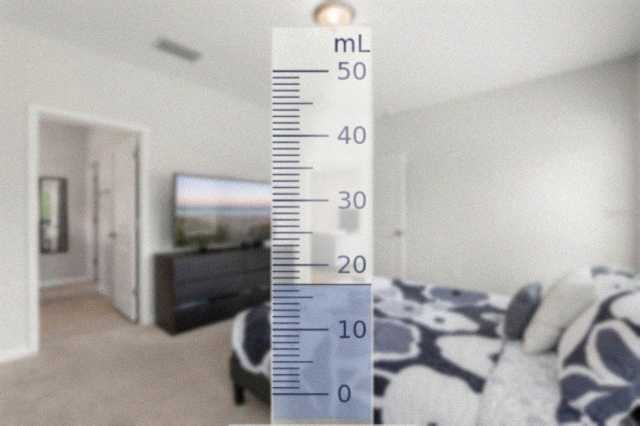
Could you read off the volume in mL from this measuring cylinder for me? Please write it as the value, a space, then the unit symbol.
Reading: 17 mL
